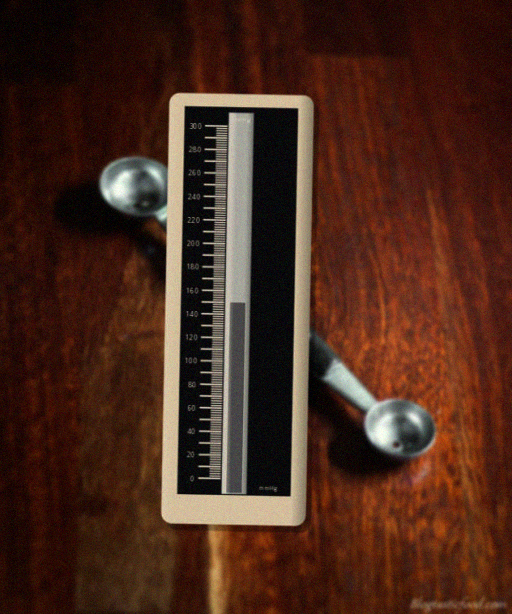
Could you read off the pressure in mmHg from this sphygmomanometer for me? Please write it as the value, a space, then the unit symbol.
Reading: 150 mmHg
